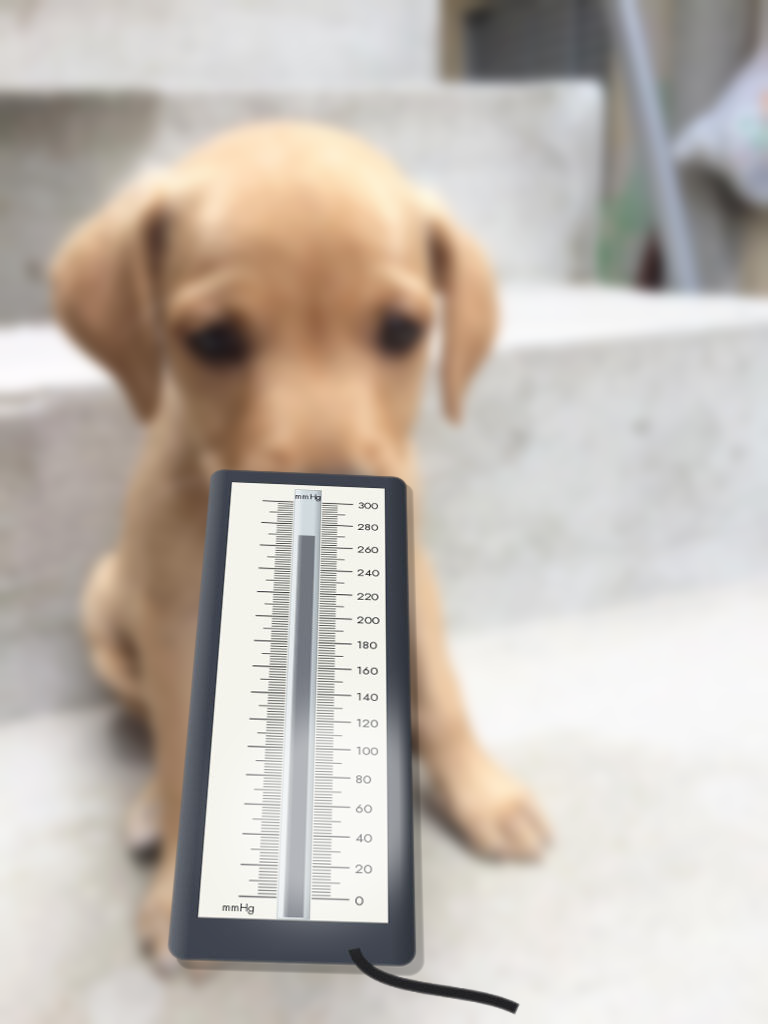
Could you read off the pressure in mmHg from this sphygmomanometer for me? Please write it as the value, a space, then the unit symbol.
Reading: 270 mmHg
